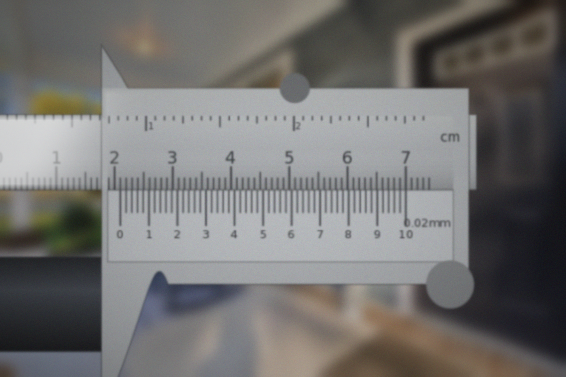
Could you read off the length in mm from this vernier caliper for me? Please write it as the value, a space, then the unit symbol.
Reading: 21.0 mm
